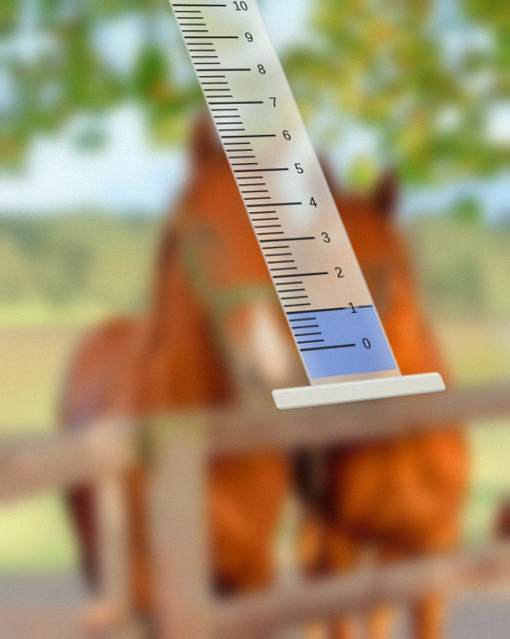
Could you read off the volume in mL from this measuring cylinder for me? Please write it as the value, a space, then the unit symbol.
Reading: 1 mL
